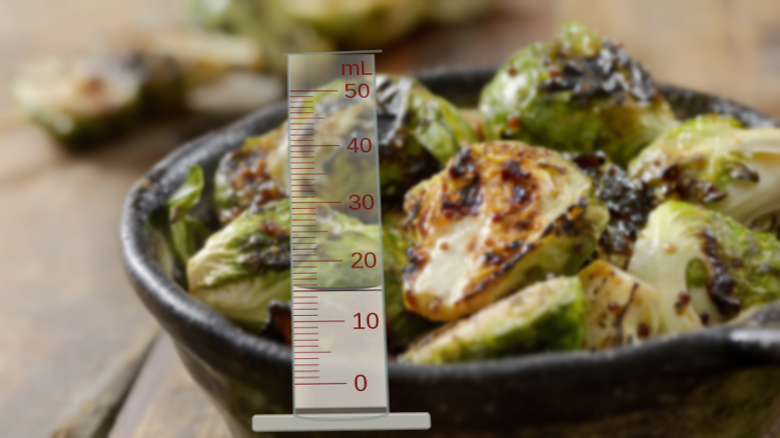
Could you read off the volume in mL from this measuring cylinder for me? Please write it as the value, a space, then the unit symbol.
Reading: 15 mL
